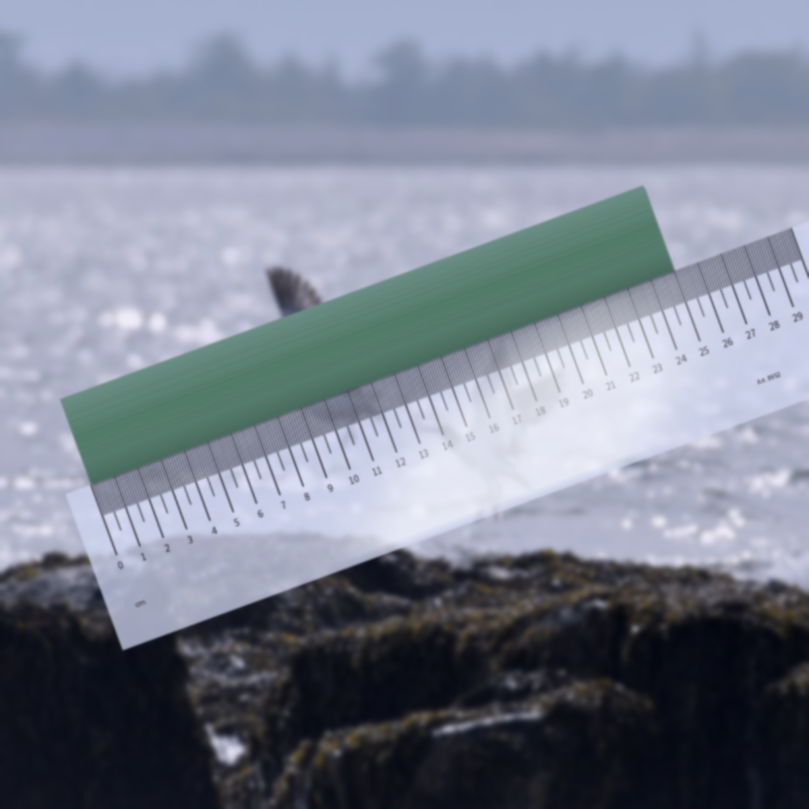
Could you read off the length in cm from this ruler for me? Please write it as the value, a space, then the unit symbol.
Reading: 25 cm
